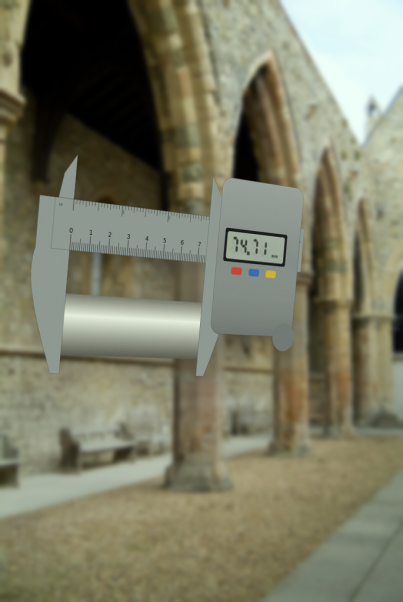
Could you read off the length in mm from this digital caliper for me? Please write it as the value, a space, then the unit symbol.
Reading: 74.71 mm
